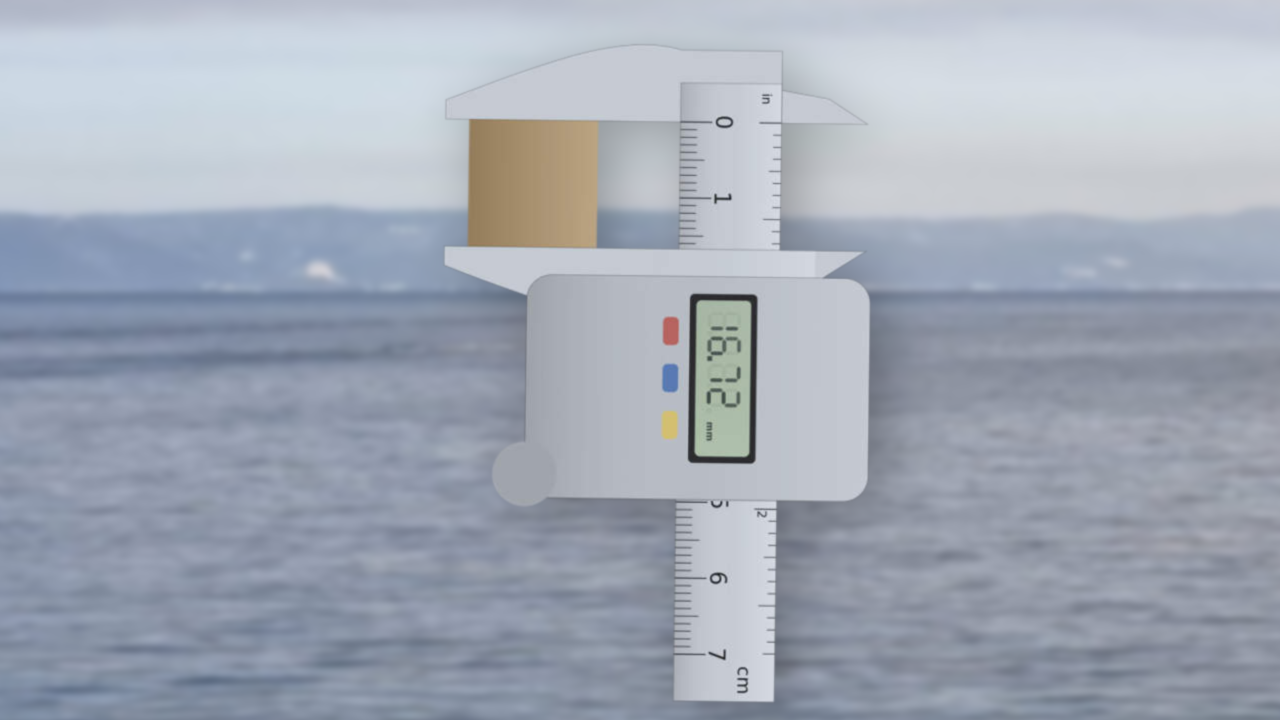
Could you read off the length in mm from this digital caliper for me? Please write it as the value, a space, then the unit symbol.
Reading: 16.72 mm
